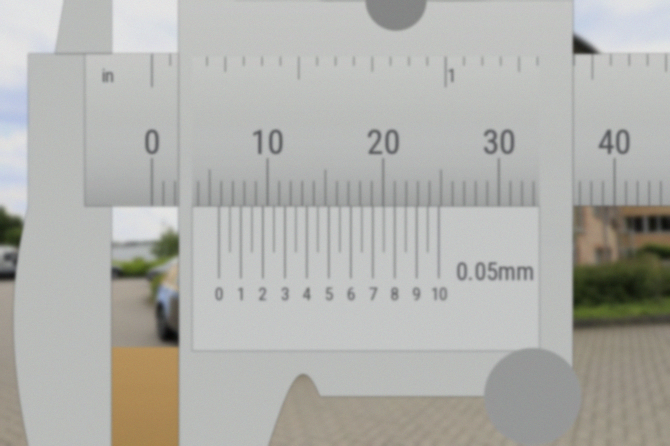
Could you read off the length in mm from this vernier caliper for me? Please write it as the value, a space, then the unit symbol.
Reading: 5.8 mm
